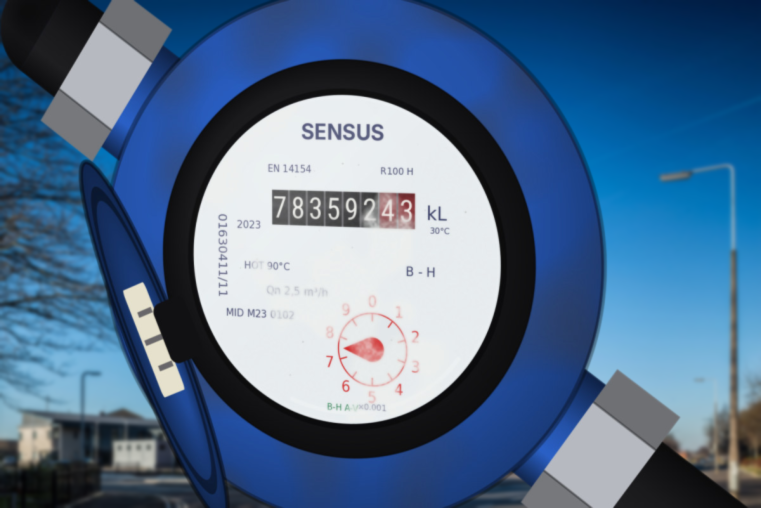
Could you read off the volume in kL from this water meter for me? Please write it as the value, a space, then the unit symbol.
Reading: 783592.437 kL
